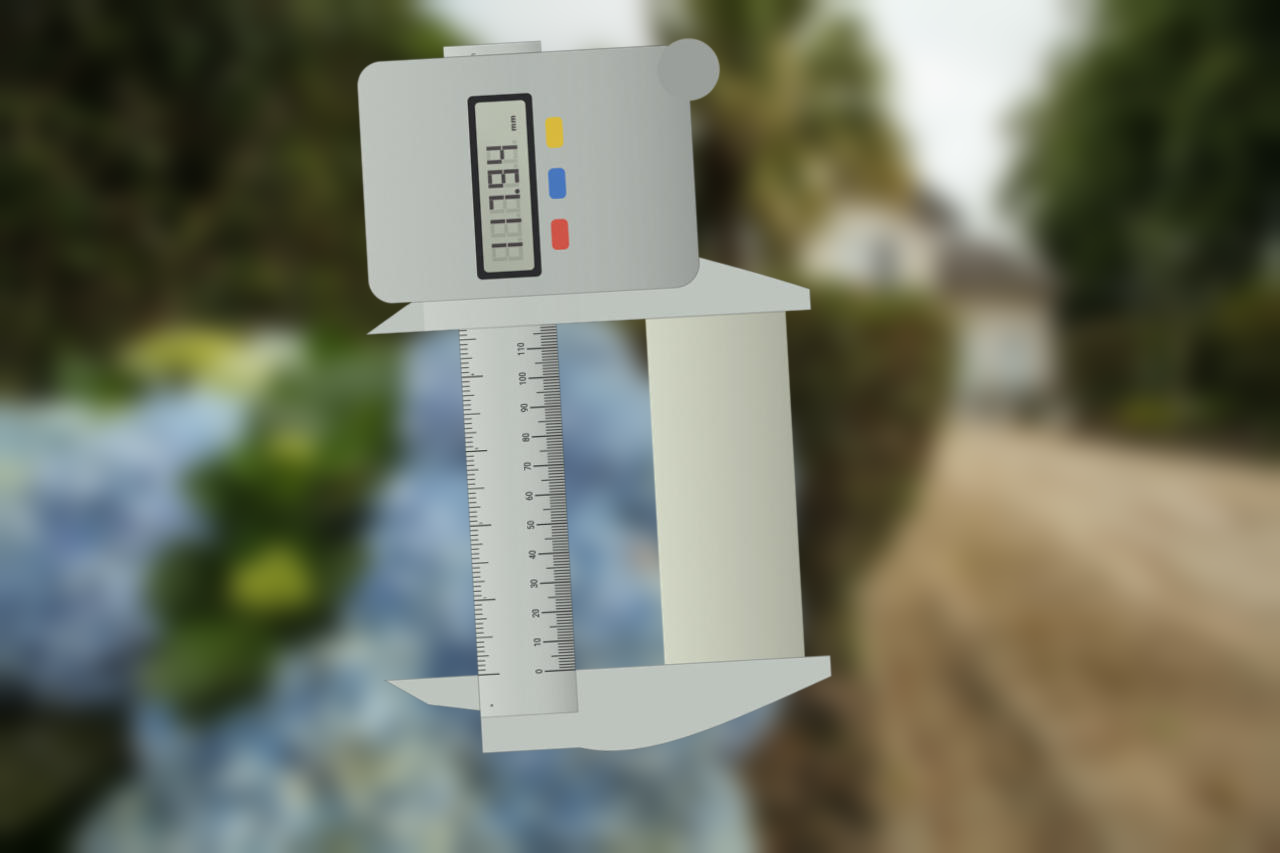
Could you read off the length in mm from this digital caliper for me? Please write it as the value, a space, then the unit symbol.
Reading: 117.94 mm
